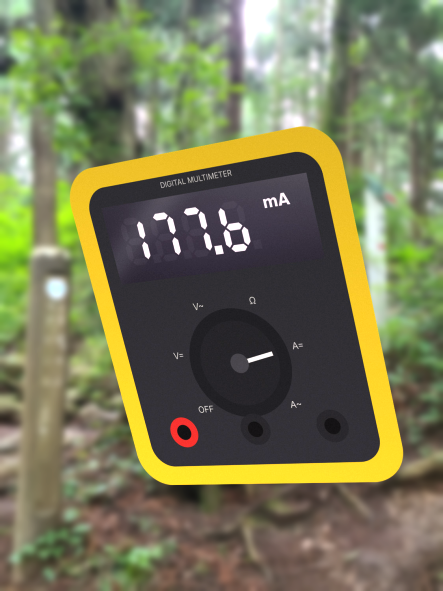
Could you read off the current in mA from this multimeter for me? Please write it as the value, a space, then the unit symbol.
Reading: 177.6 mA
